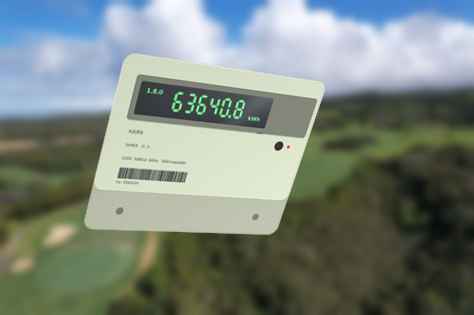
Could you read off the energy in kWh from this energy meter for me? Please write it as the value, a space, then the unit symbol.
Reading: 63640.8 kWh
